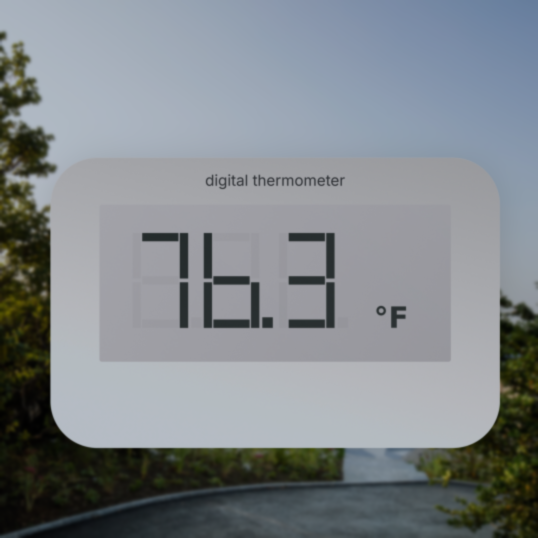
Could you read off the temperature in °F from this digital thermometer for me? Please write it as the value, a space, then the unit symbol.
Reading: 76.3 °F
